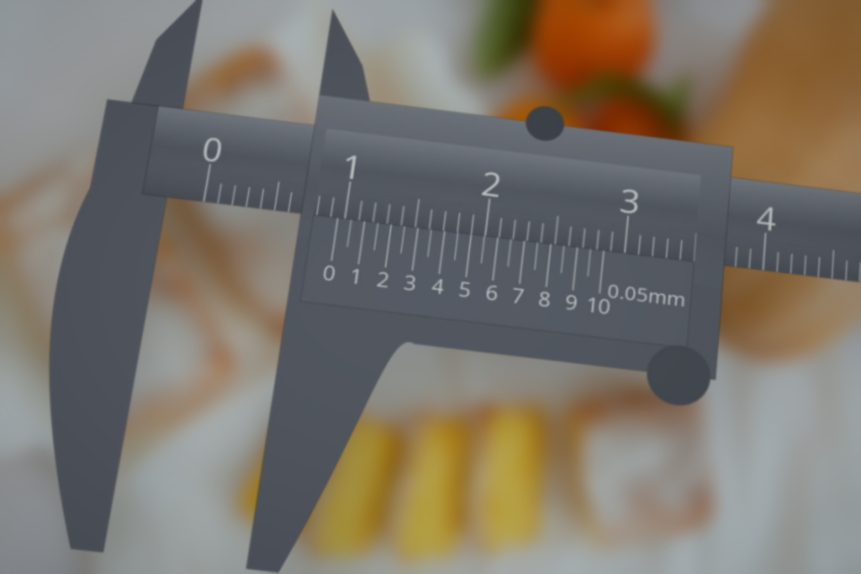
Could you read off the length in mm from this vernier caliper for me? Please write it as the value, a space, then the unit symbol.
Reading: 9.5 mm
